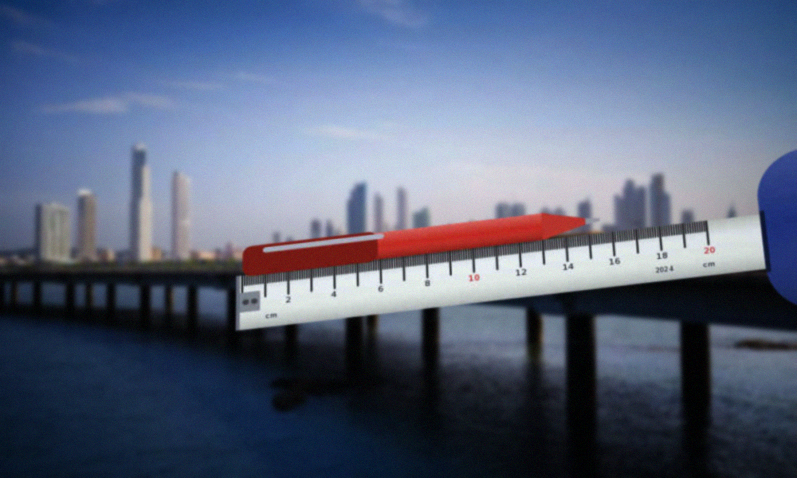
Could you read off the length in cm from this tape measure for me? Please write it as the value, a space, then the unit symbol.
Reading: 15.5 cm
